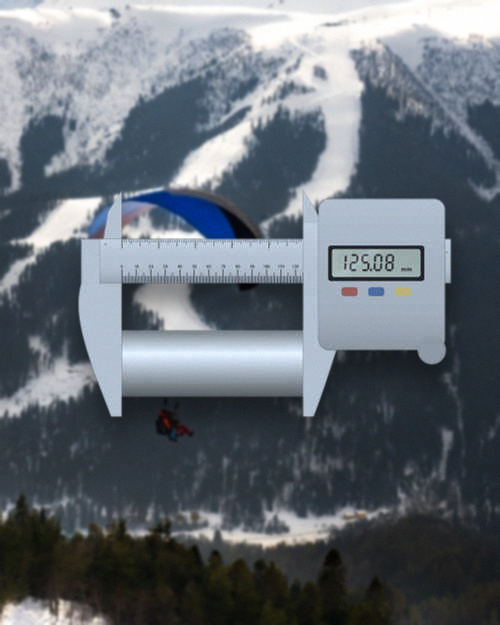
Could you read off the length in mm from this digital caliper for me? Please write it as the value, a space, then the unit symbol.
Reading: 125.08 mm
